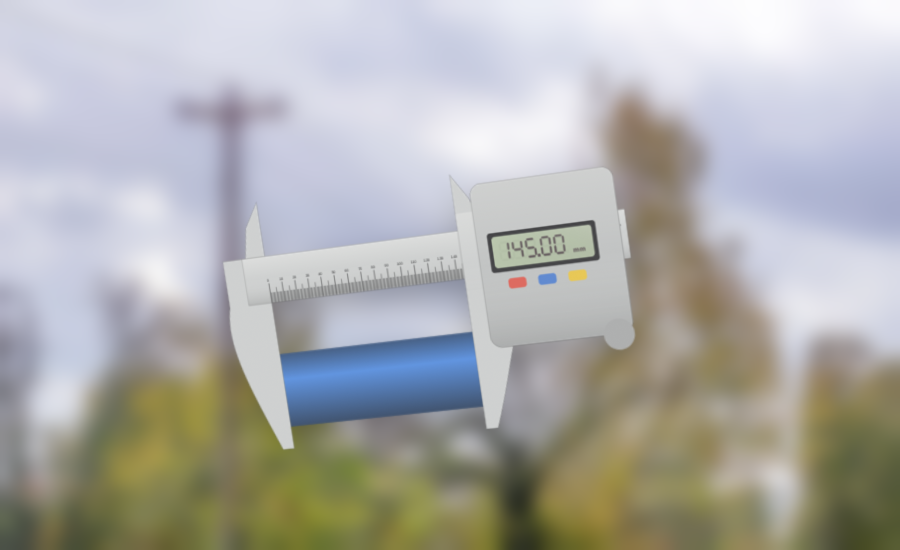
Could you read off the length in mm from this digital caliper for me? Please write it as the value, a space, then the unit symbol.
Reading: 145.00 mm
